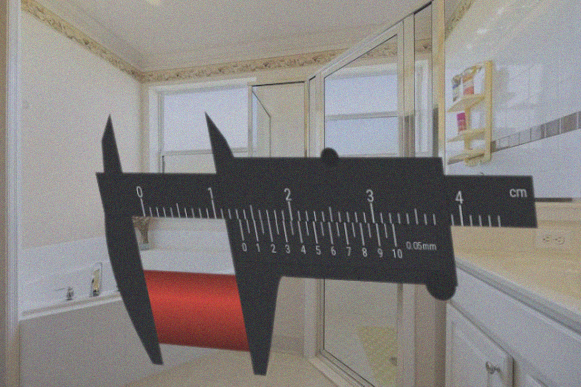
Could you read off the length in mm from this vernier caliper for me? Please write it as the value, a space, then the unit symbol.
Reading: 13.2 mm
